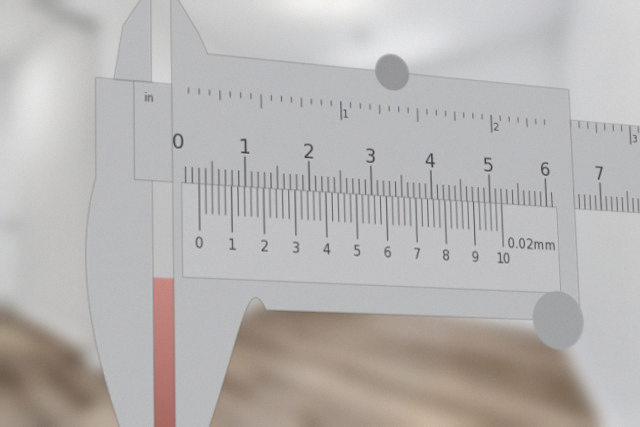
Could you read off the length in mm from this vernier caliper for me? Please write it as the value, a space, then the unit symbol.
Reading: 3.0 mm
